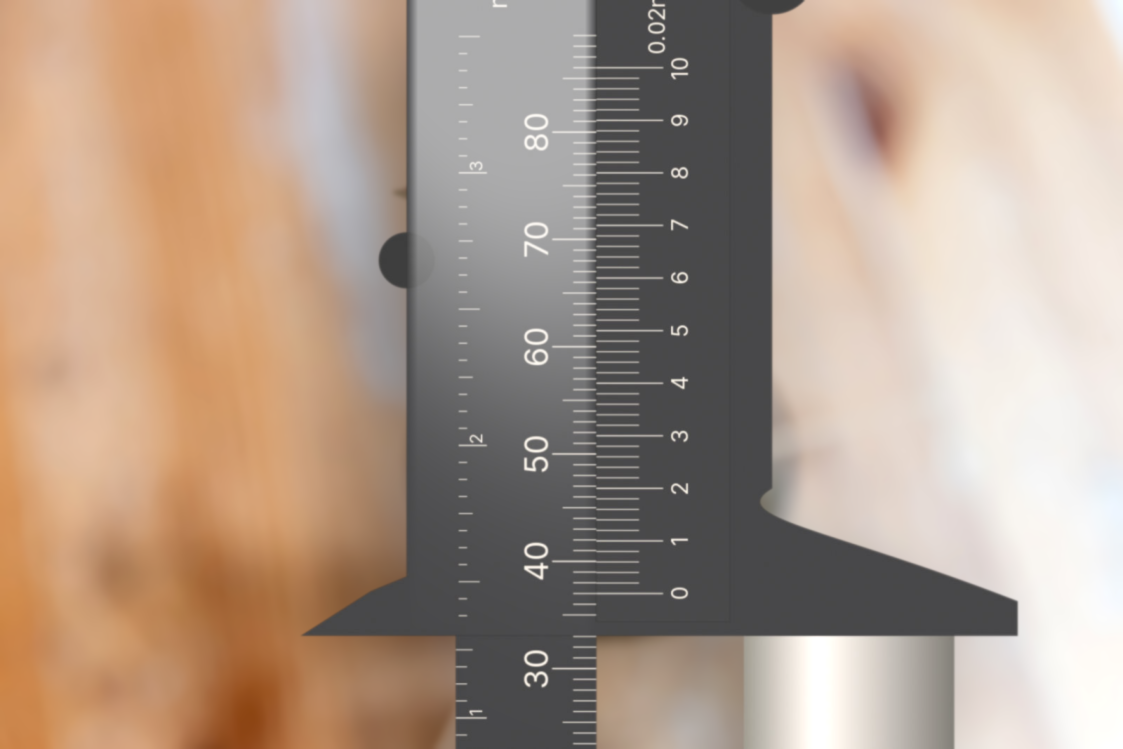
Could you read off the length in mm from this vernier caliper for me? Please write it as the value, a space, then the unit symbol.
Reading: 37.0 mm
